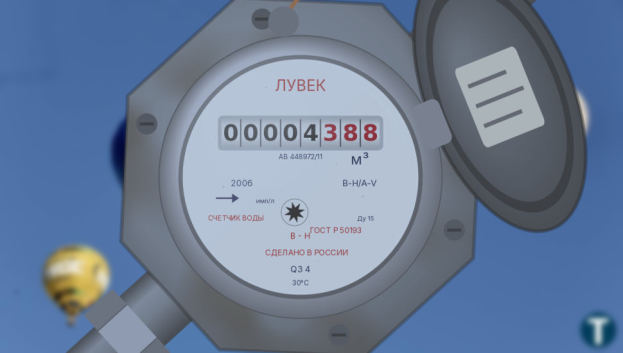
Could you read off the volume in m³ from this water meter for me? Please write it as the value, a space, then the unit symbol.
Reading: 4.388 m³
